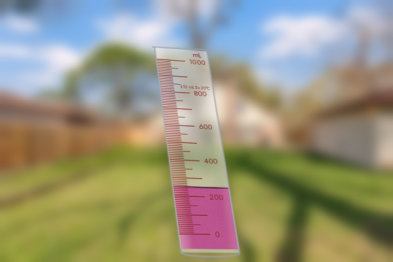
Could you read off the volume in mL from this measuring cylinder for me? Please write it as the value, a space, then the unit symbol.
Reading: 250 mL
